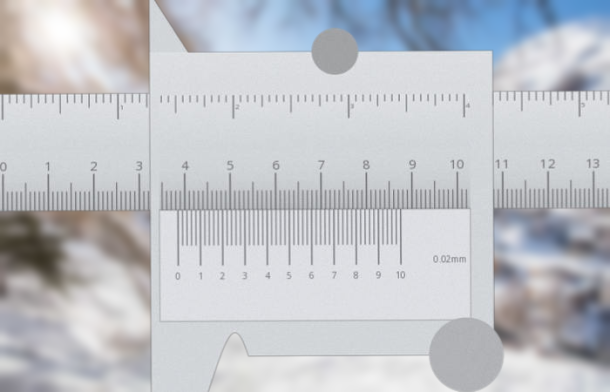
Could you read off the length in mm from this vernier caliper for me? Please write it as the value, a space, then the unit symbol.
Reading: 38.5 mm
